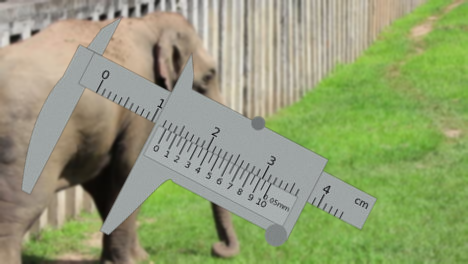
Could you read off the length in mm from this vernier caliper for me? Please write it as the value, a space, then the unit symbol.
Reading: 12.6 mm
